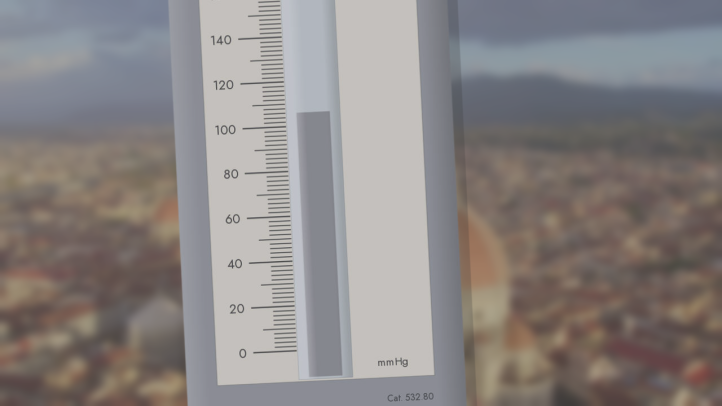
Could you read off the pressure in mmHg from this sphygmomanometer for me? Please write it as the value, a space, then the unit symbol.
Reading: 106 mmHg
